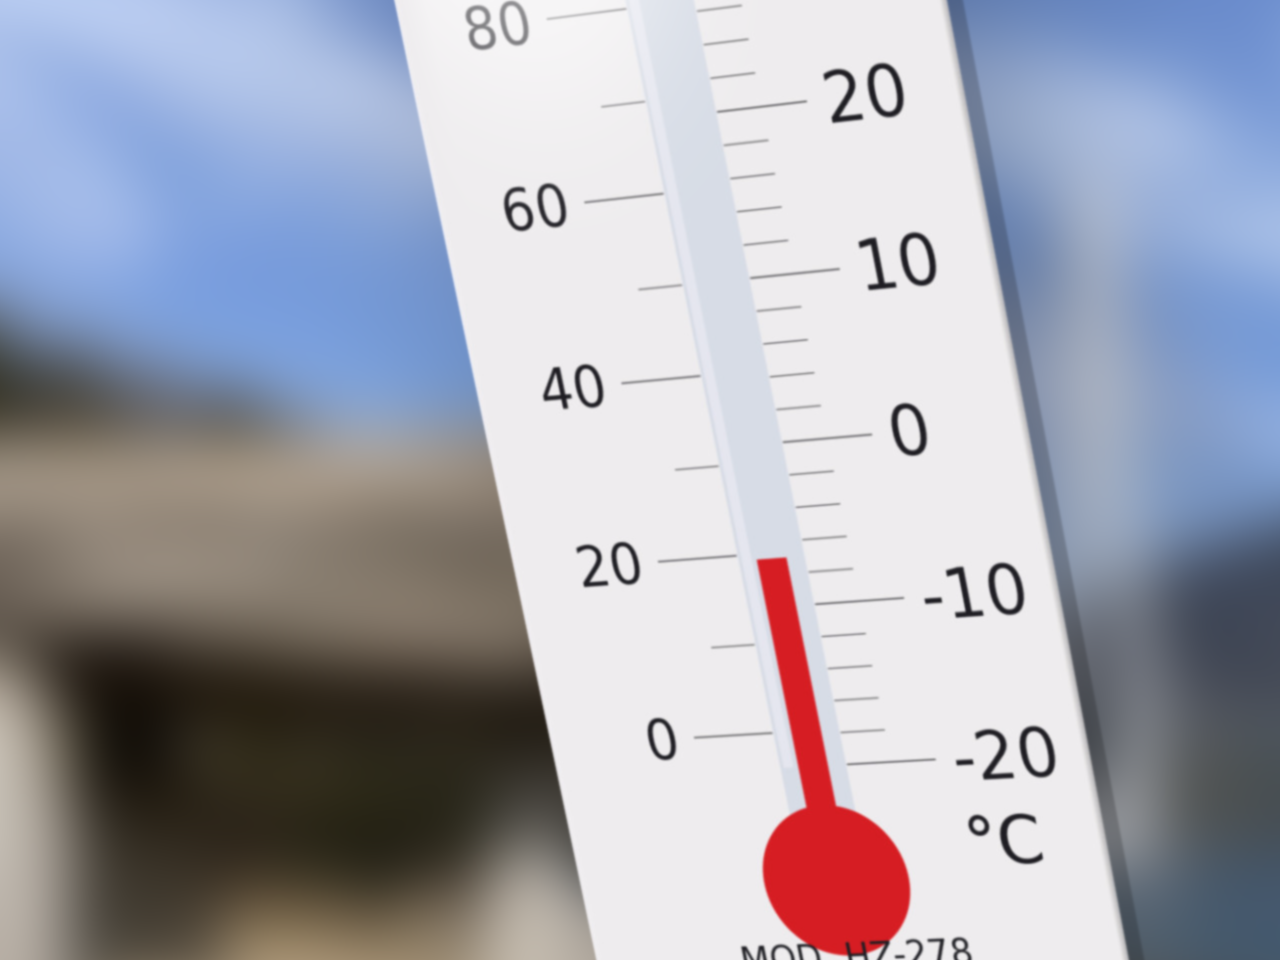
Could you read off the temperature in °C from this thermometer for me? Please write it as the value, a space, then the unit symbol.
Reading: -7 °C
